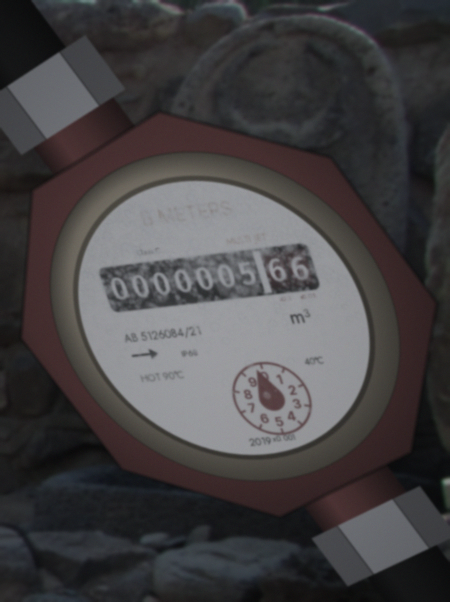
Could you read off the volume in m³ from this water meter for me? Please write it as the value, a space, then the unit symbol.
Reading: 5.659 m³
